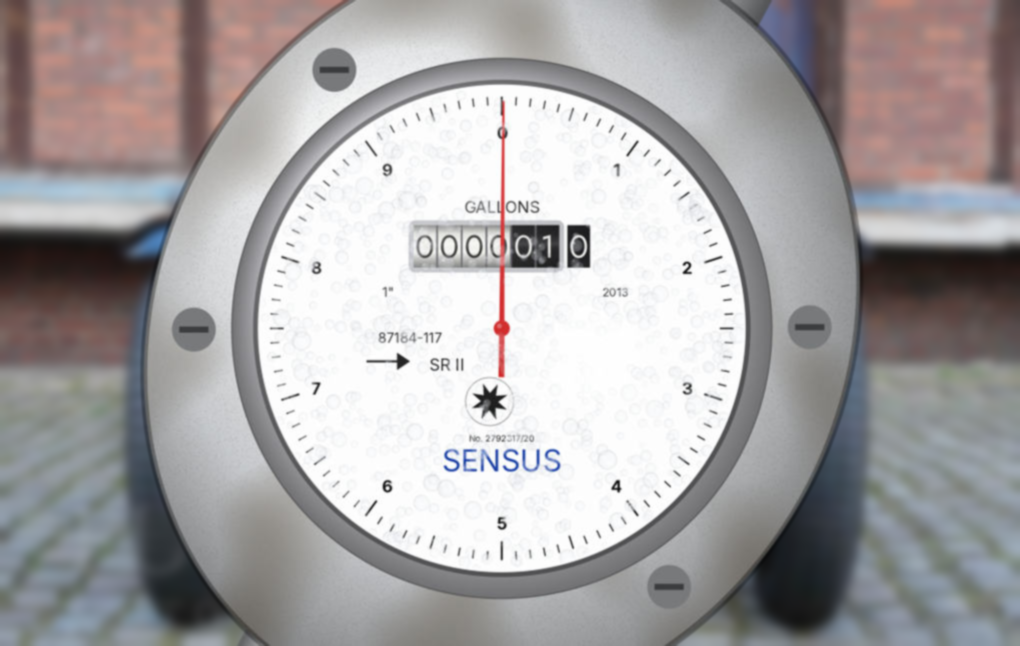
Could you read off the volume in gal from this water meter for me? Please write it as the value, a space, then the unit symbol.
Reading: 10.0 gal
